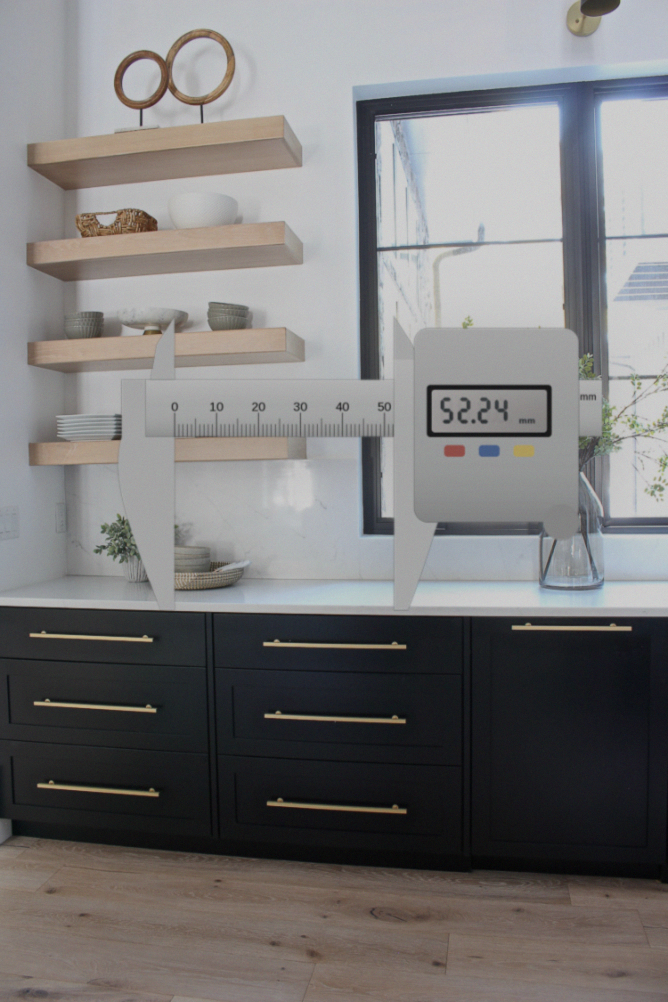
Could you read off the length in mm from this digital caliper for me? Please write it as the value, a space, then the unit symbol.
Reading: 52.24 mm
